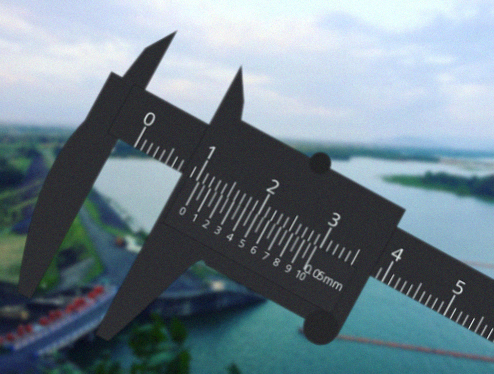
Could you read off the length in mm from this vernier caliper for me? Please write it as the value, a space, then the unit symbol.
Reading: 10.4 mm
